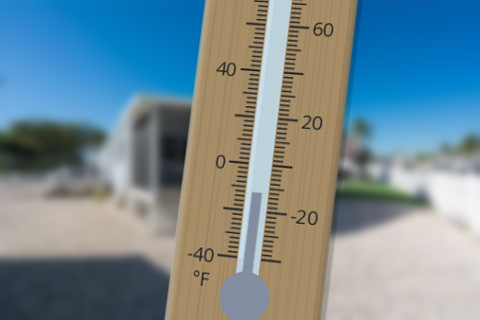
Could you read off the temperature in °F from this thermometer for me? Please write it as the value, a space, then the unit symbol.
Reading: -12 °F
